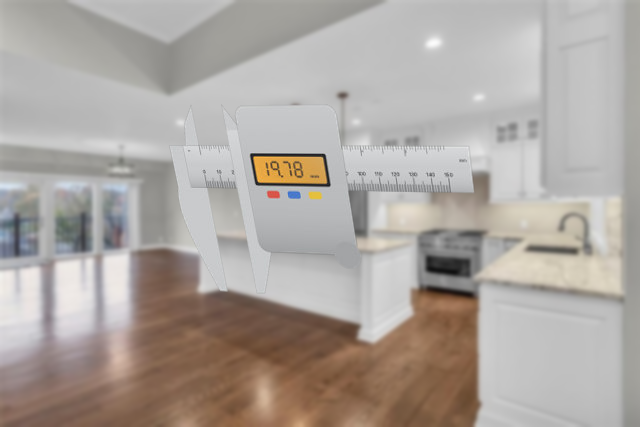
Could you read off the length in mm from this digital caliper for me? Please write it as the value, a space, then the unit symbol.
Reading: 19.78 mm
